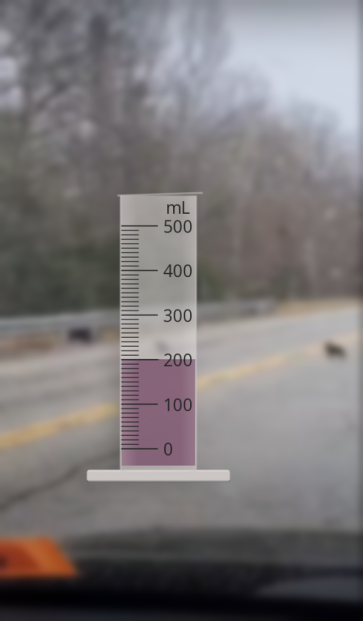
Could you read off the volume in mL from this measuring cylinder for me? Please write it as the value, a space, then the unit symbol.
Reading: 200 mL
